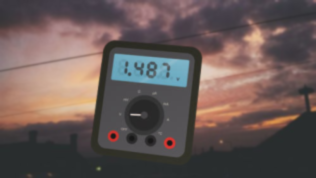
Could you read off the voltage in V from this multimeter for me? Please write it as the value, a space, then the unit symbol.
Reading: 1.487 V
